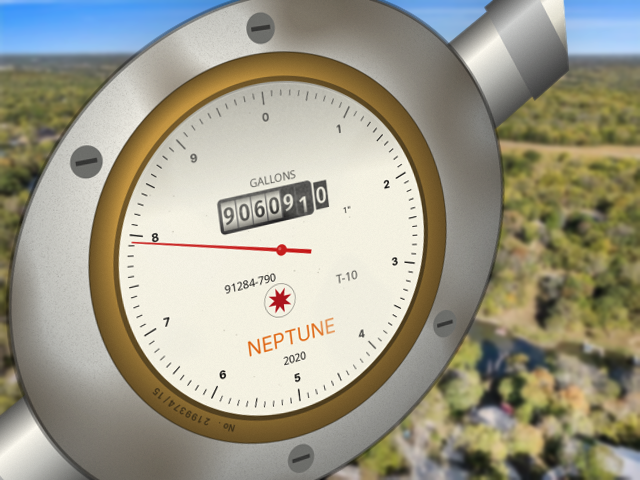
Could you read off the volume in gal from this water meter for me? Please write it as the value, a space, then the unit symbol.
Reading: 9060907.9 gal
